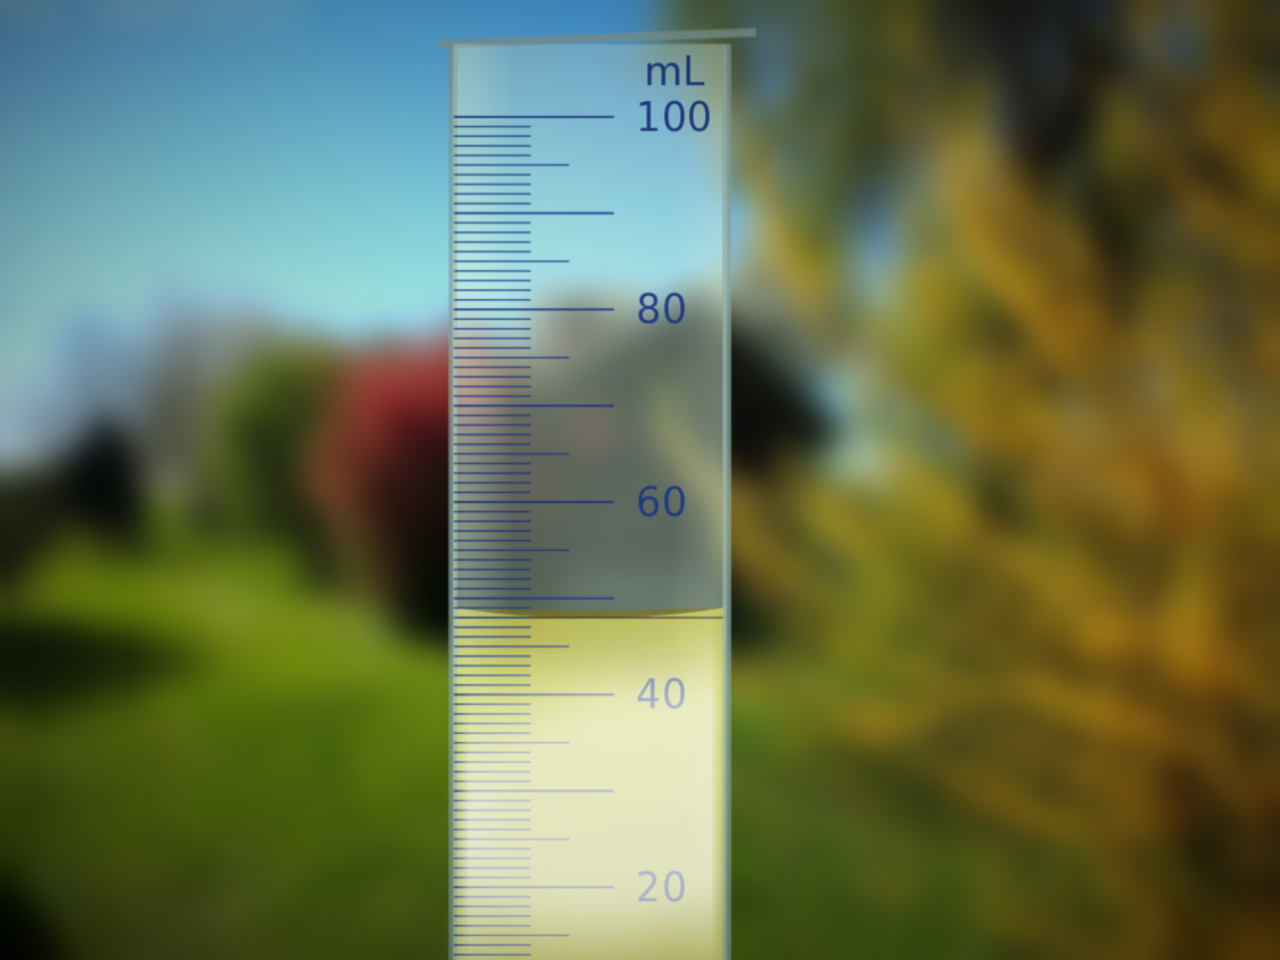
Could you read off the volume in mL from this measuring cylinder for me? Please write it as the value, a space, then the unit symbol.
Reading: 48 mL
